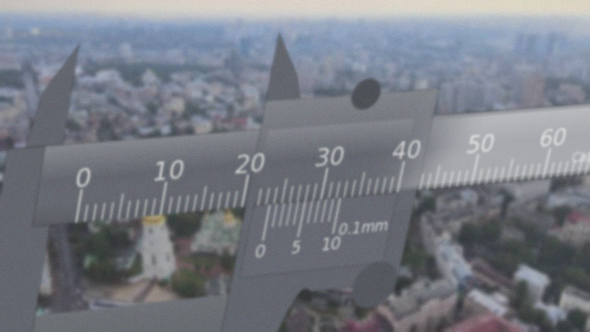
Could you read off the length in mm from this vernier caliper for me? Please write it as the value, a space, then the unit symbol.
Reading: 23.5 mm
